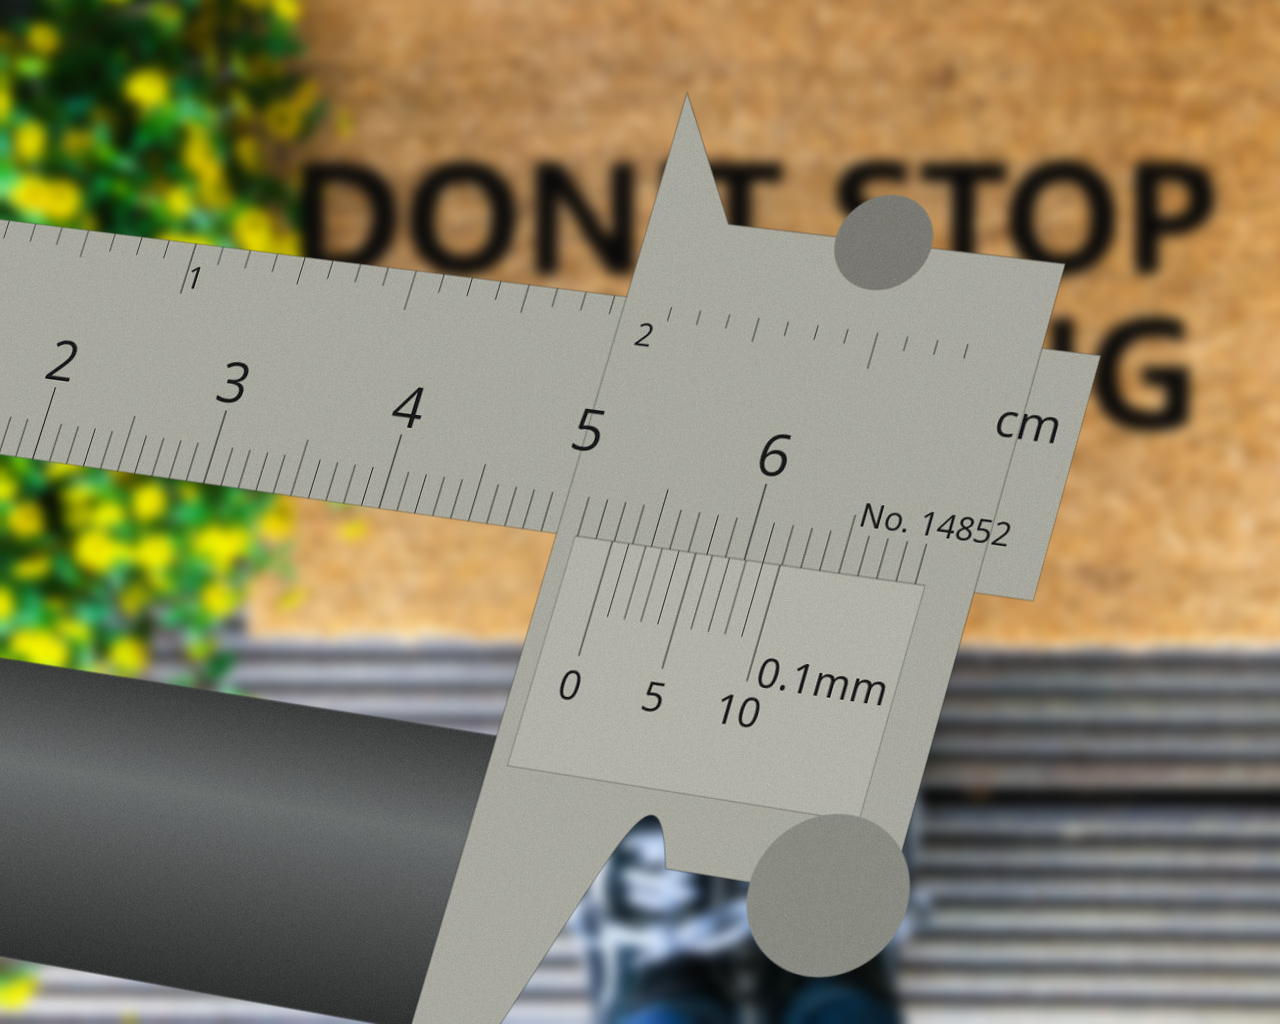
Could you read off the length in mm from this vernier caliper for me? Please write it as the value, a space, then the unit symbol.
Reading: 52.9 mm
